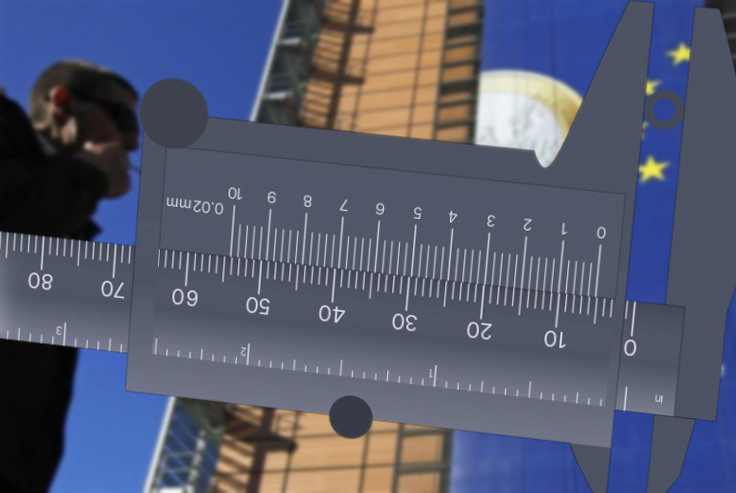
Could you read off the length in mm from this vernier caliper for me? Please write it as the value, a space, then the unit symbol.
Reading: 5.2 mm
